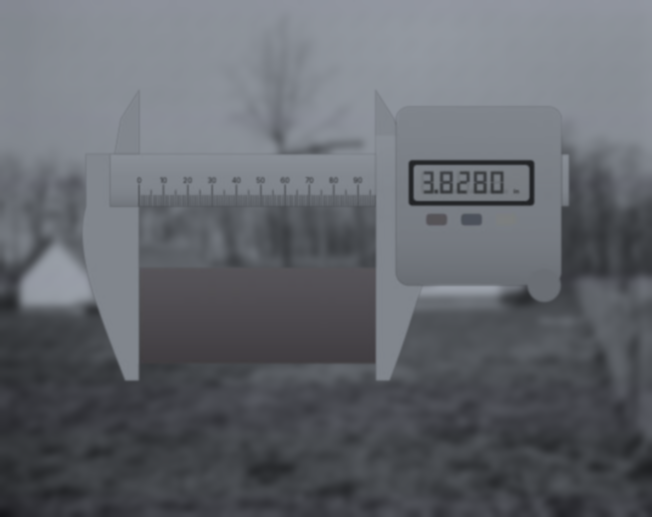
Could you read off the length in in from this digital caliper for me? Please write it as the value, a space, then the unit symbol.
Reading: 3.8280 in
